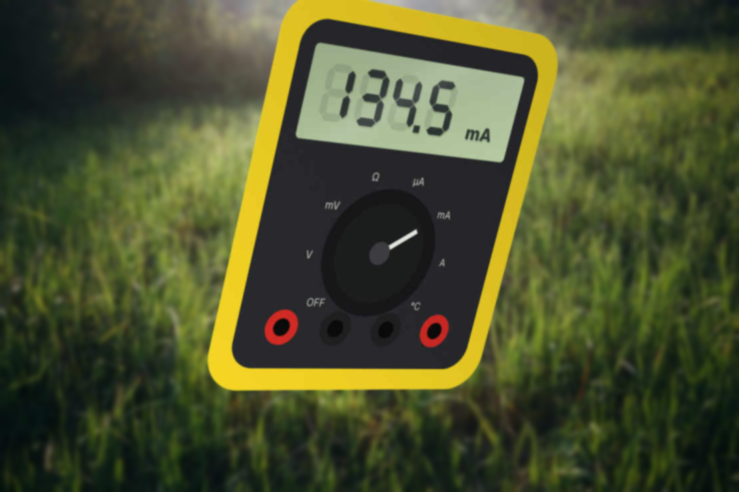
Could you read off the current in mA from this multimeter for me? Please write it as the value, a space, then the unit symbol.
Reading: 134.5 mA
